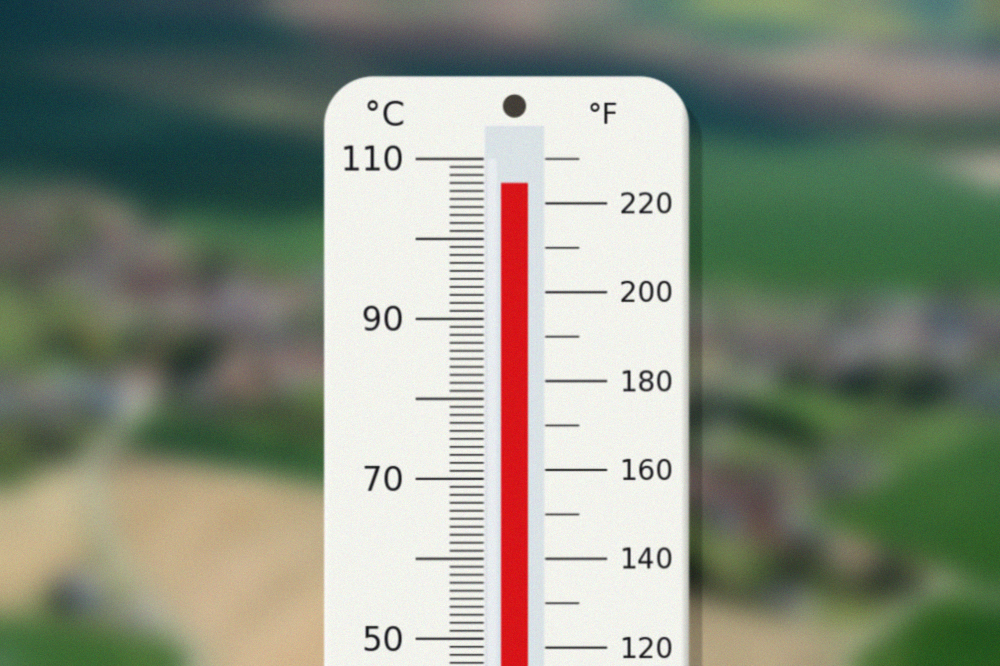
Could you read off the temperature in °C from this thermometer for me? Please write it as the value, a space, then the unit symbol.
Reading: 107 °C
